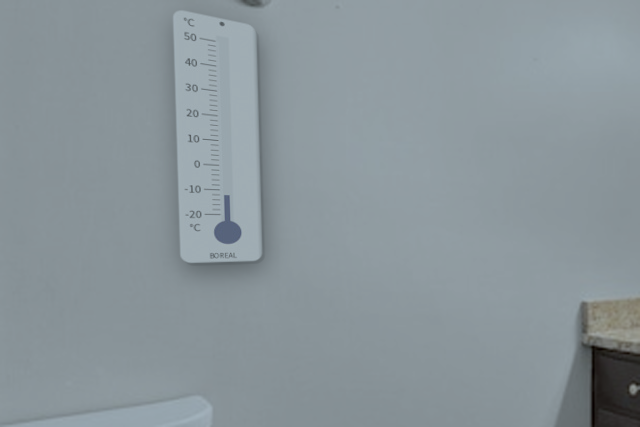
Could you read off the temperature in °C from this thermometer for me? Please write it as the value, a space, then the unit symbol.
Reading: -12 °C
